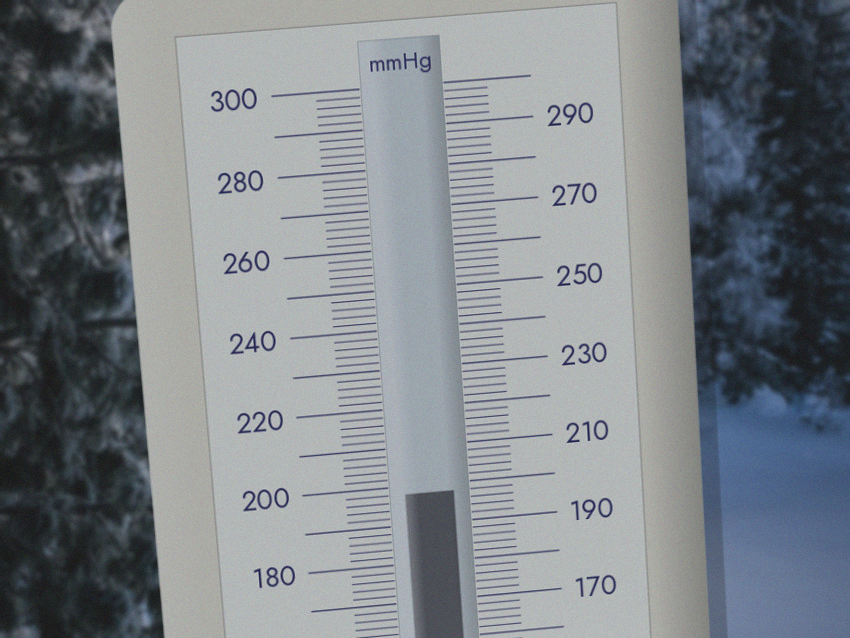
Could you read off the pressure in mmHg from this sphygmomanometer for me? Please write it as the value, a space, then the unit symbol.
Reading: 198 mmHg
